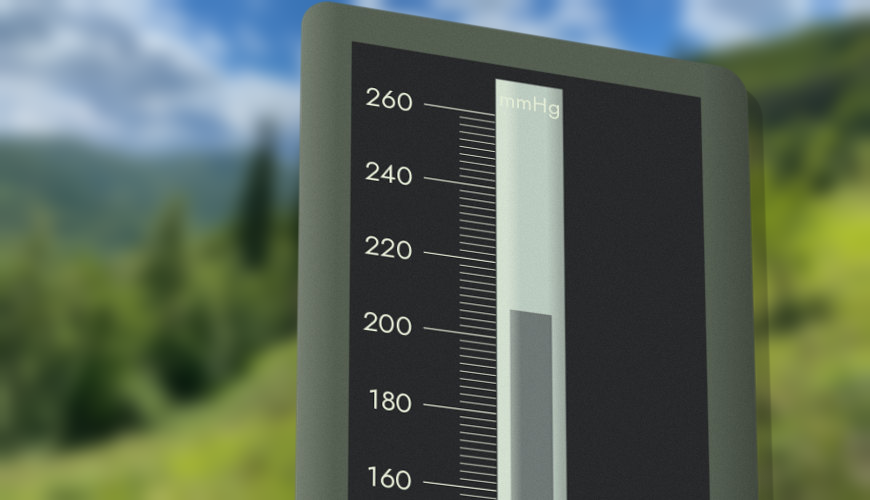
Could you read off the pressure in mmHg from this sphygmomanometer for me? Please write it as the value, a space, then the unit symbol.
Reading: 208 mmHg
